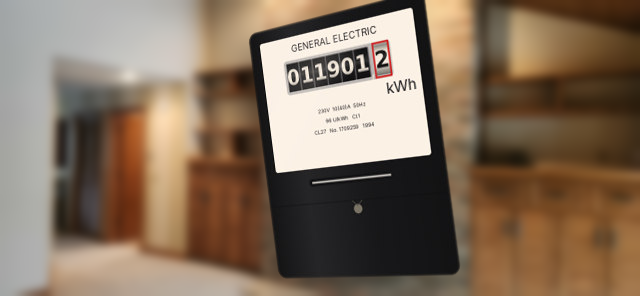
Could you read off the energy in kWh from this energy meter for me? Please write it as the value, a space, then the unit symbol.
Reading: 11901.2 kWh
